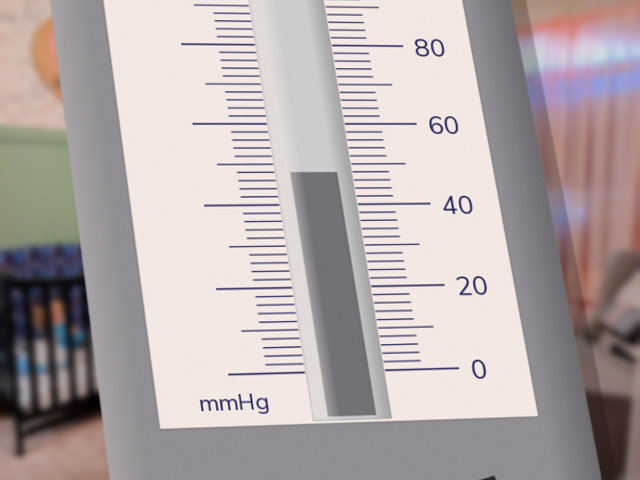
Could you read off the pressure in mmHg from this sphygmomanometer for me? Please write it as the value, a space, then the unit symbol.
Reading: 48 mmHg
